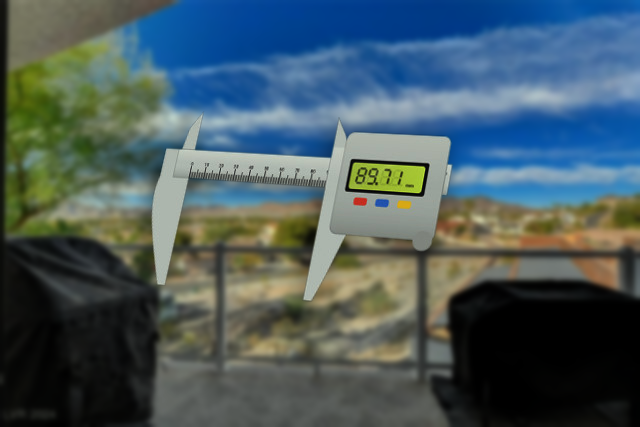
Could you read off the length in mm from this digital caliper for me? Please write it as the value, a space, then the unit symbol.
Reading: 89.71 mm
